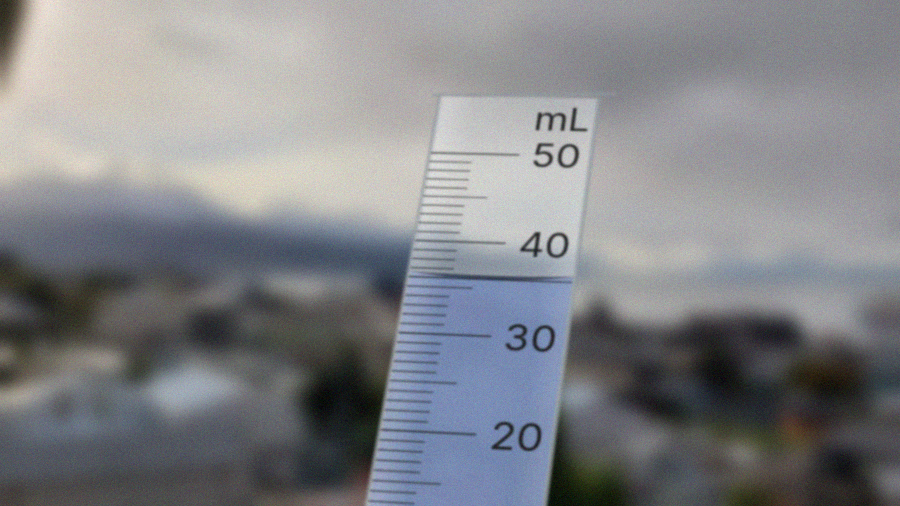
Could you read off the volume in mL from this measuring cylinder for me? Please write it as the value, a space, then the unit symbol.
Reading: 36 mL
